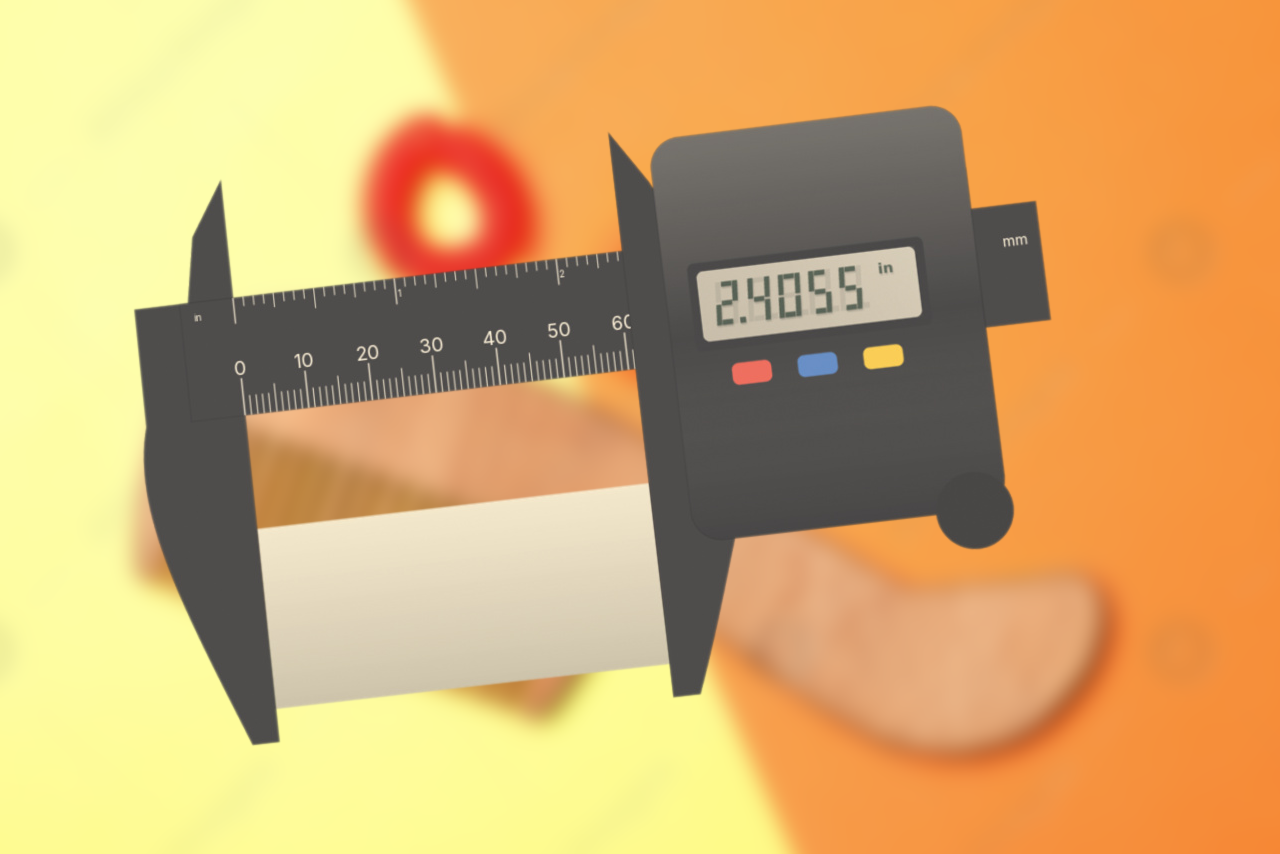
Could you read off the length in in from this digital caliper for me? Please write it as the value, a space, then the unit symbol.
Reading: 2.4055 in
